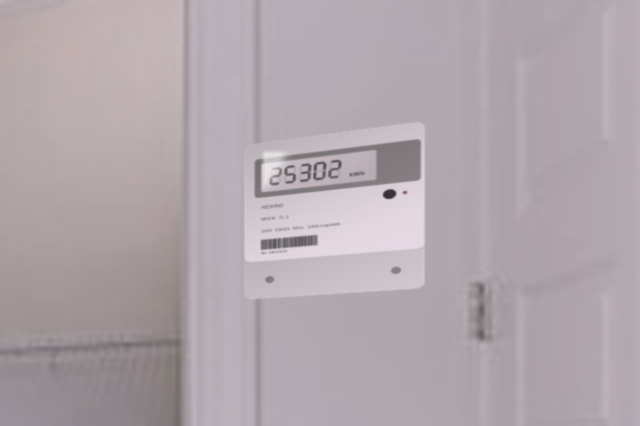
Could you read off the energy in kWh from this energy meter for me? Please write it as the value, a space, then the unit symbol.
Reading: 25302 kWh
